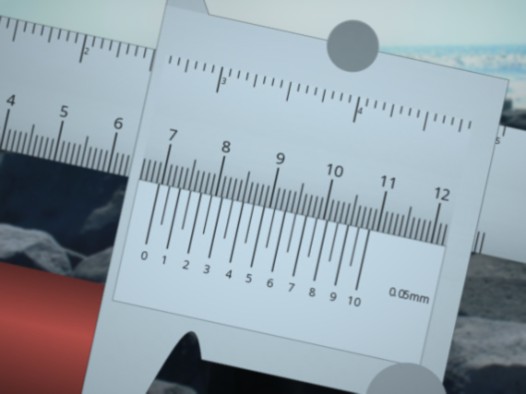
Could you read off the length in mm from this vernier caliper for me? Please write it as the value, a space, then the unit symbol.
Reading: 69.5 mm
